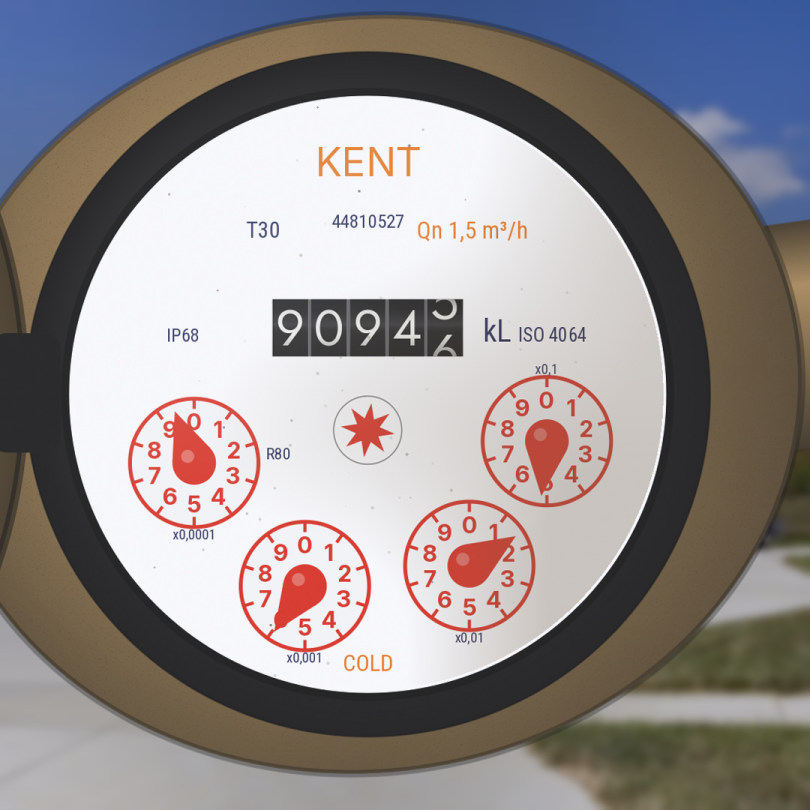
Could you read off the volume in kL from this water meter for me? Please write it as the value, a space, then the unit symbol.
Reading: 90945.5159 kL
